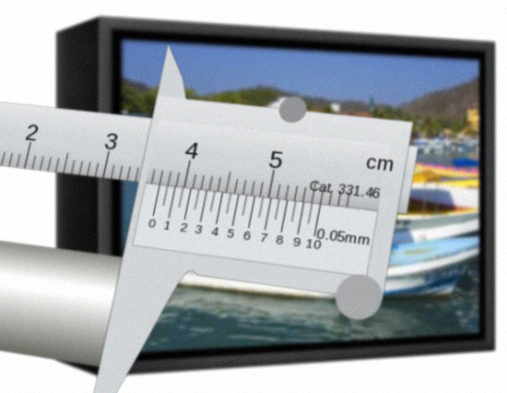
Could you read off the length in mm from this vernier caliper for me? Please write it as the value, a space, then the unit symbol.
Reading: 37.0 mm
